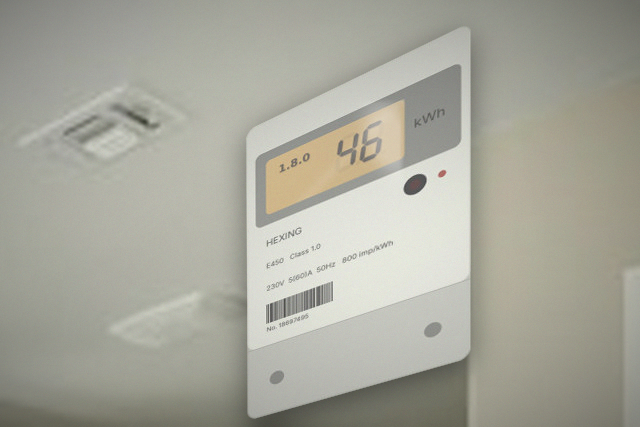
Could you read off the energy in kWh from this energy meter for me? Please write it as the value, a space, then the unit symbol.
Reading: 46 kWh
